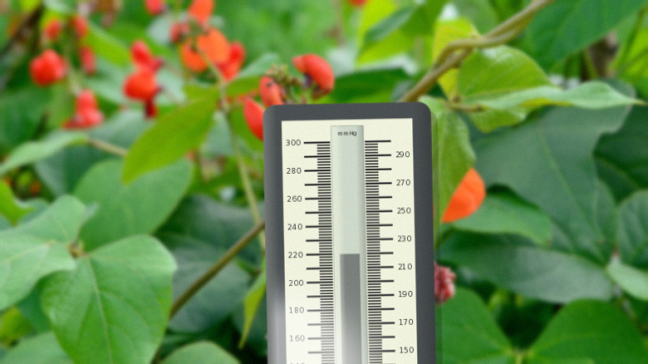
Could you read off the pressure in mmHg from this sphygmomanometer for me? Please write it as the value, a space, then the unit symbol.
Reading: 220 mmHg
